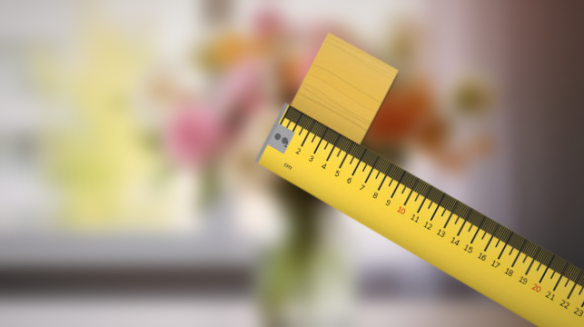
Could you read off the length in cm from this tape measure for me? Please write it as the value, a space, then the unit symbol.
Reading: 5.5 cm
